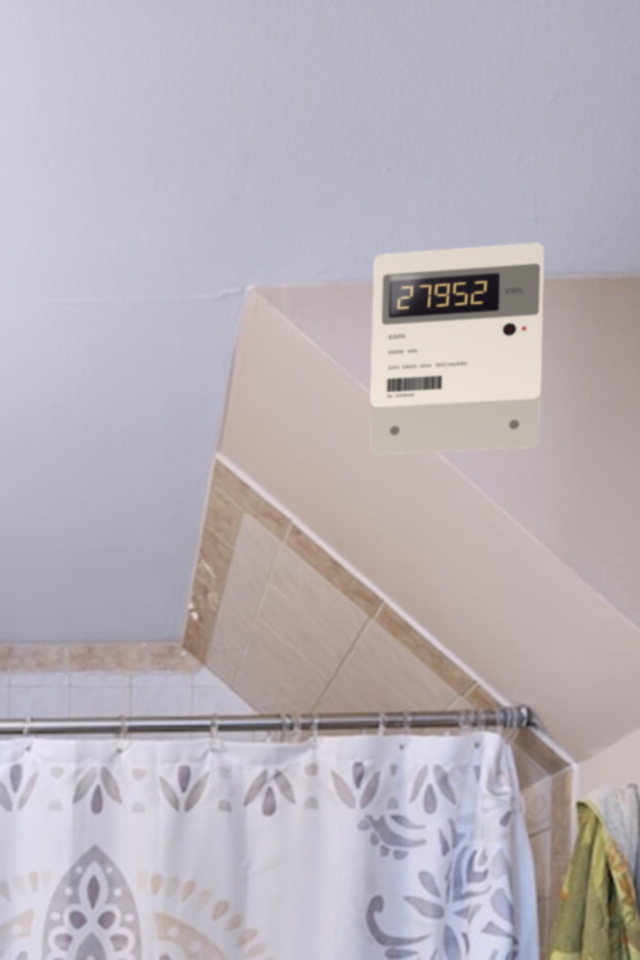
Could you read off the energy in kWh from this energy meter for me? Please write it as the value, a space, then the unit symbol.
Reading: 27952 kWh
